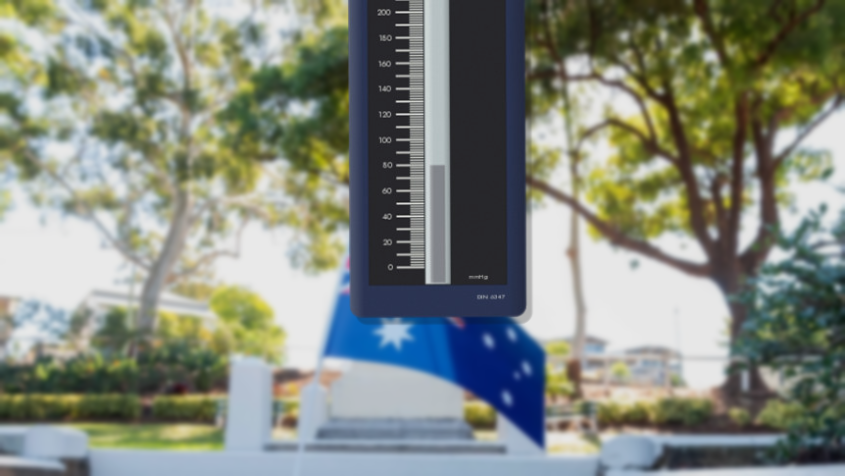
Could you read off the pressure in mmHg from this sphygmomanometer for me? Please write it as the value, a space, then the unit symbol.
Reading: 80 mmHg
